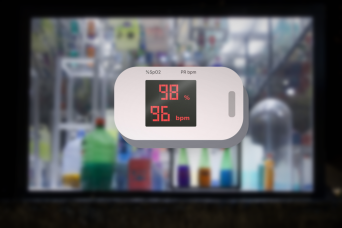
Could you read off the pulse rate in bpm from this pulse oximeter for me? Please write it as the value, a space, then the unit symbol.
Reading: 96 bpm
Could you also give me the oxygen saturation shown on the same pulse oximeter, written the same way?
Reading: 98 %
